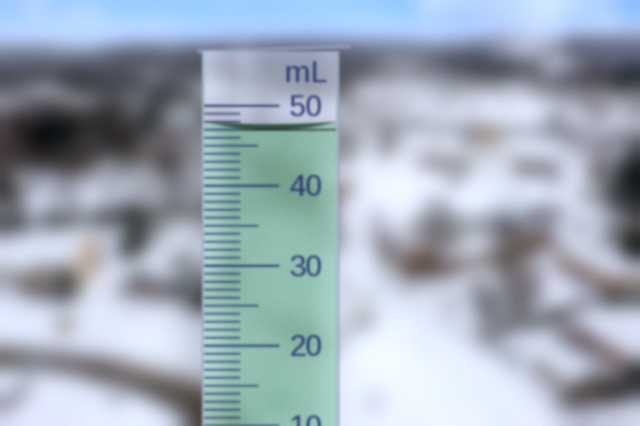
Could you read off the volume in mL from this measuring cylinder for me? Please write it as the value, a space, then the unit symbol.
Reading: 47 mL
